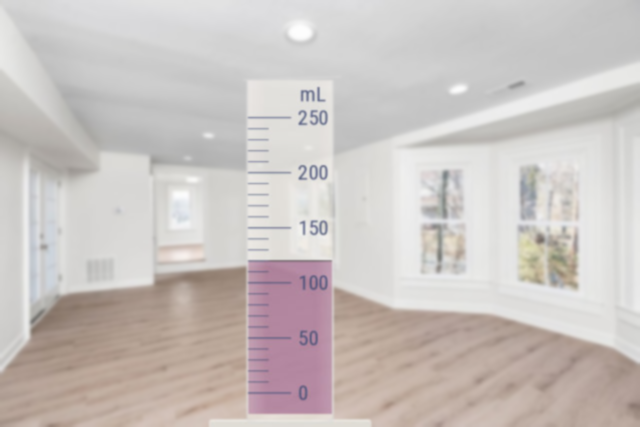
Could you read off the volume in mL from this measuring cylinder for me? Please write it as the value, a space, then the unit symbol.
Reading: 120 mL
